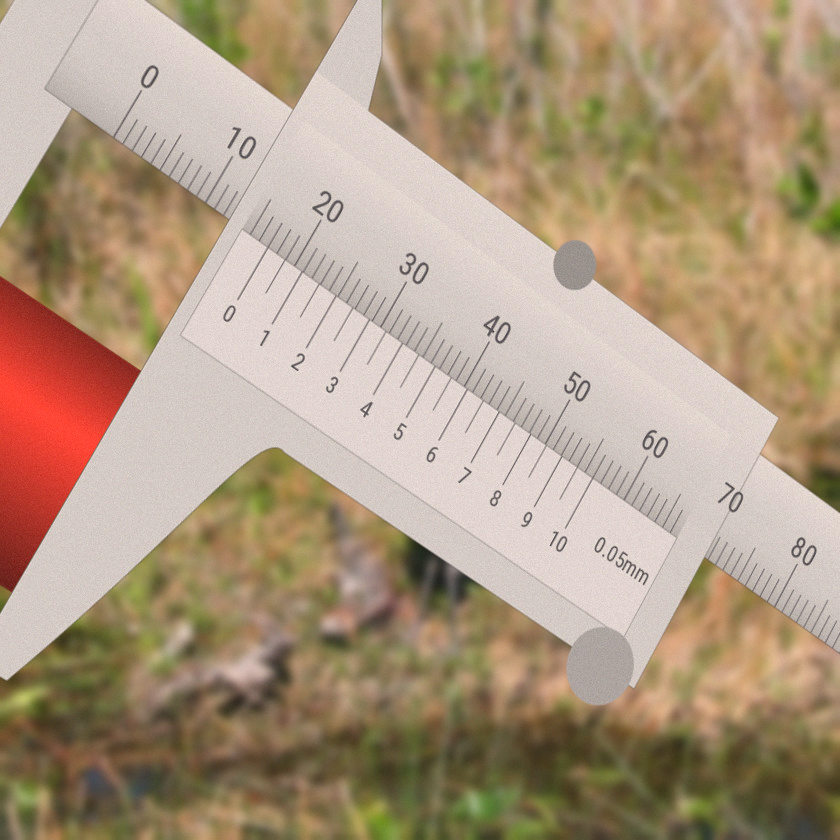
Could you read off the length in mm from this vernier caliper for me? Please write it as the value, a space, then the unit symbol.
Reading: 17.0 mm
